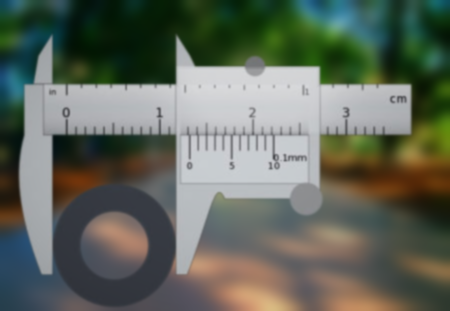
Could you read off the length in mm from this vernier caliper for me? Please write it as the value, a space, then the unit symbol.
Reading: 13.2 mm
